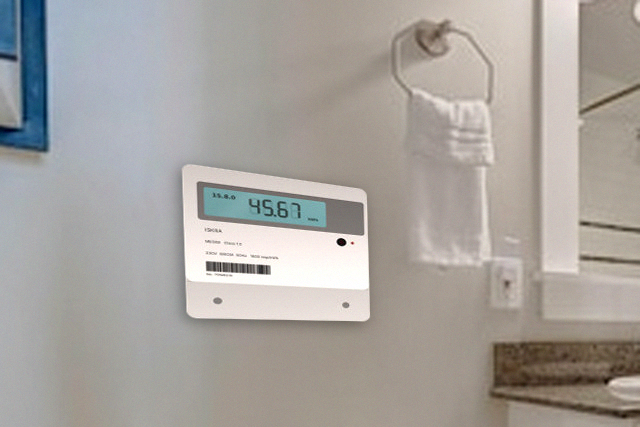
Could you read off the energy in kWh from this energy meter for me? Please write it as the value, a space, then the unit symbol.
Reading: 45.67 kWh
